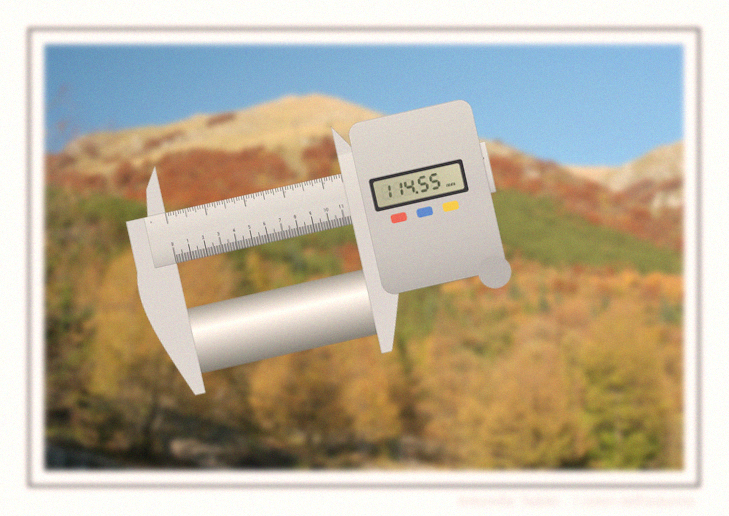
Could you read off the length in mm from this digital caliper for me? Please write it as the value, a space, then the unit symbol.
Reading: 114.55 mm
